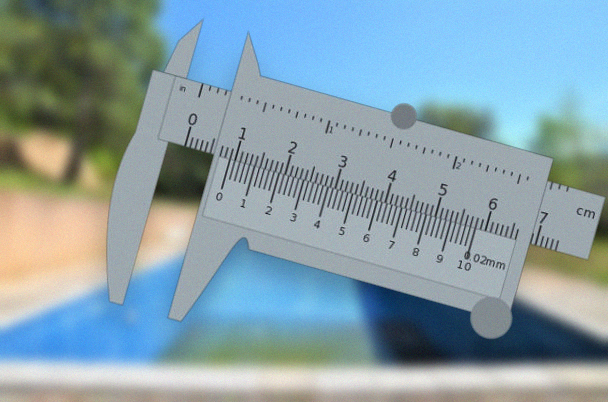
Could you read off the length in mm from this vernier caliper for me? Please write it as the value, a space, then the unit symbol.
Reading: 9.0 mm
